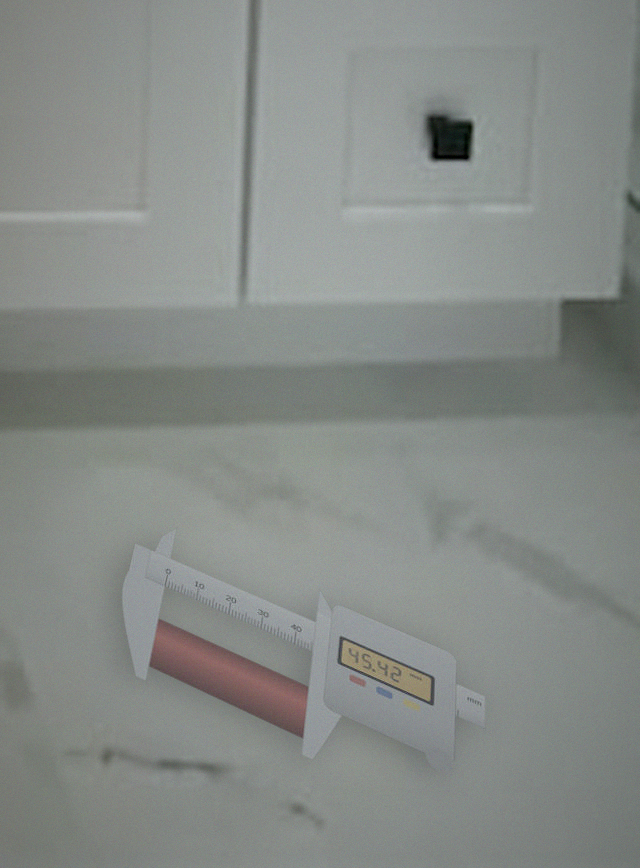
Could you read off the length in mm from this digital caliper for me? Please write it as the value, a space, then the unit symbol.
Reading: 45.42 mm
